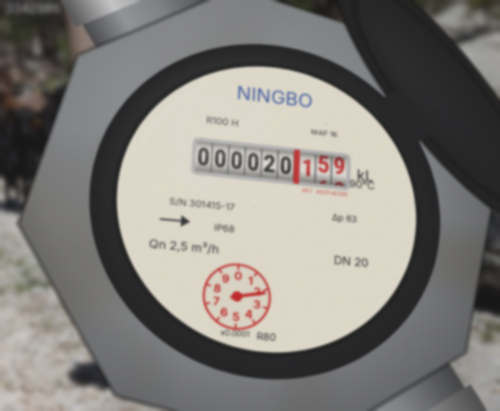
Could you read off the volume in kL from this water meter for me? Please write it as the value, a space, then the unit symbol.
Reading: 20.1592 kL
